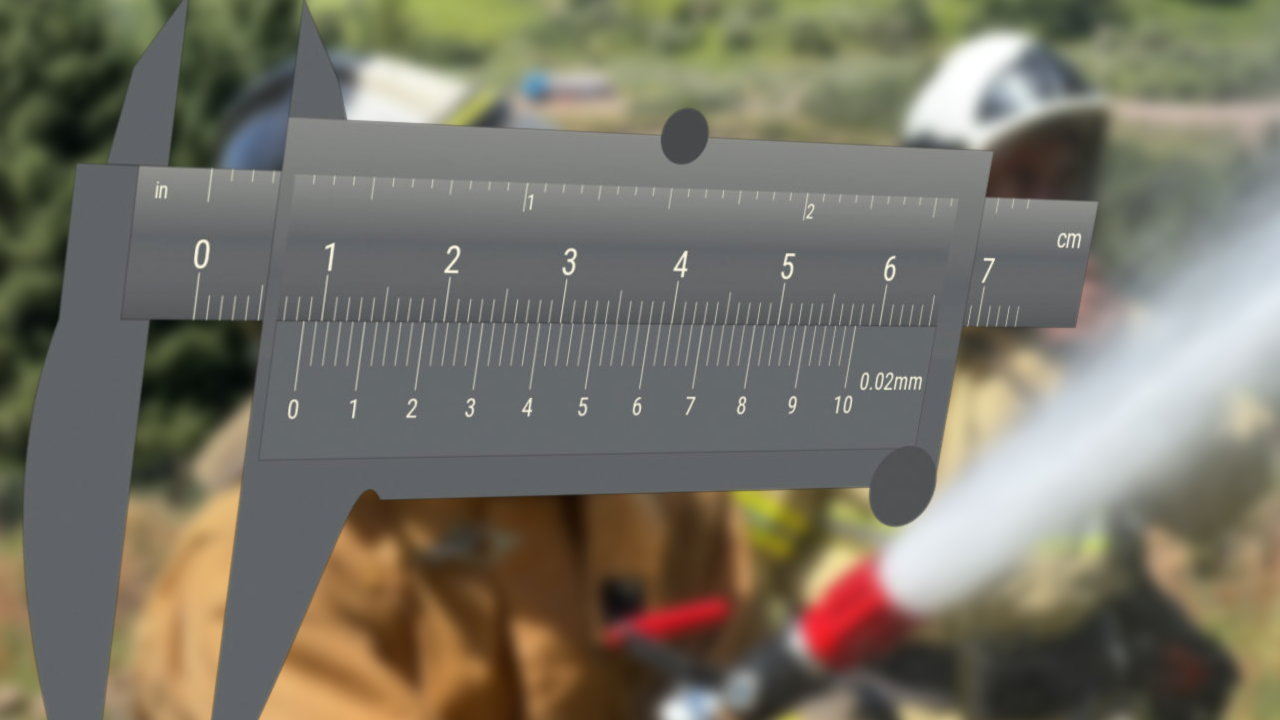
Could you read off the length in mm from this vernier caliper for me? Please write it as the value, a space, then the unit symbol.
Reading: 8.6 mm
